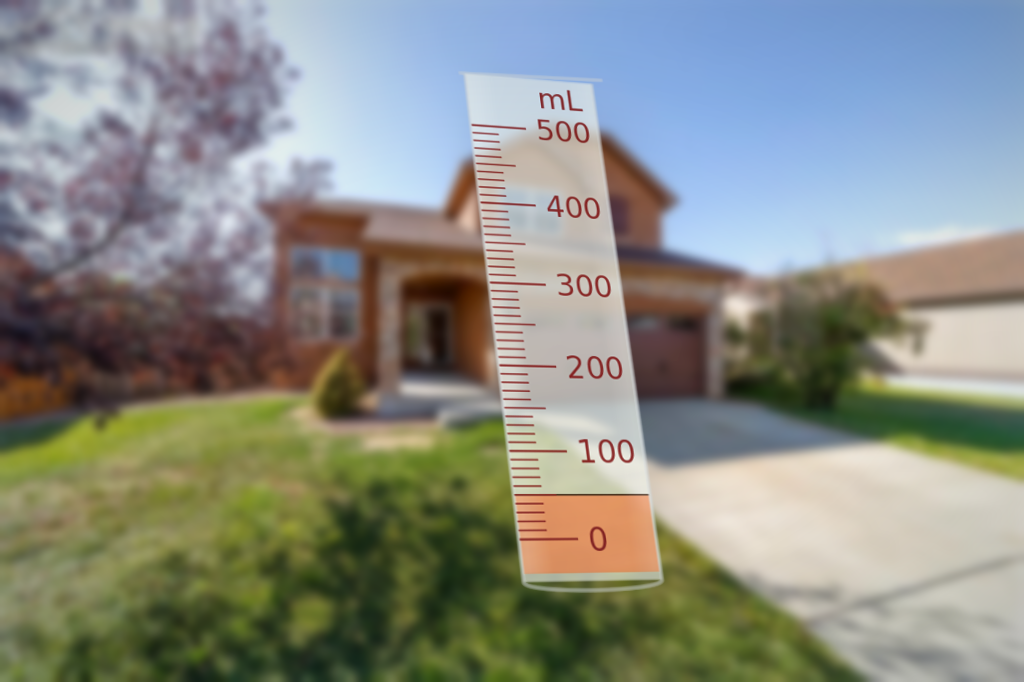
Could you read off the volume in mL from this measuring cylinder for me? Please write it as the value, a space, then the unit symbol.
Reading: 50 mL
